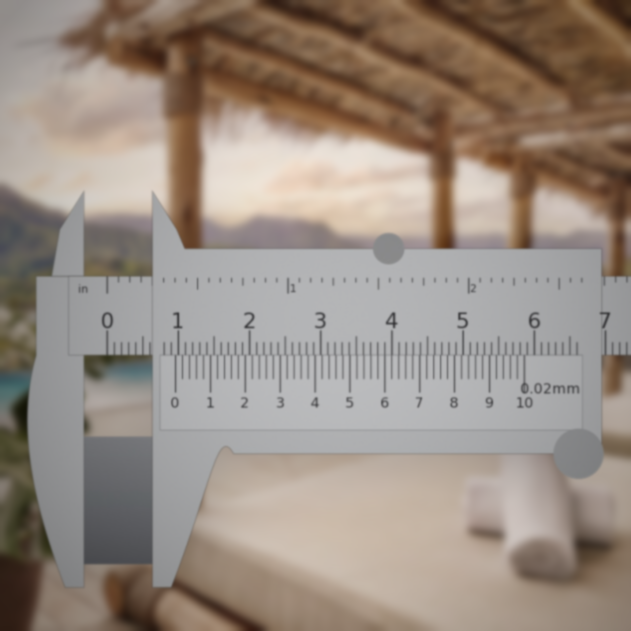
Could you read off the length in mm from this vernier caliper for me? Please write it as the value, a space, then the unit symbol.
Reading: 9.6 mm
